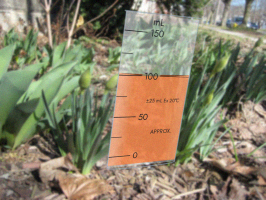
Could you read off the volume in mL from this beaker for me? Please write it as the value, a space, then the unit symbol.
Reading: 100 mL
